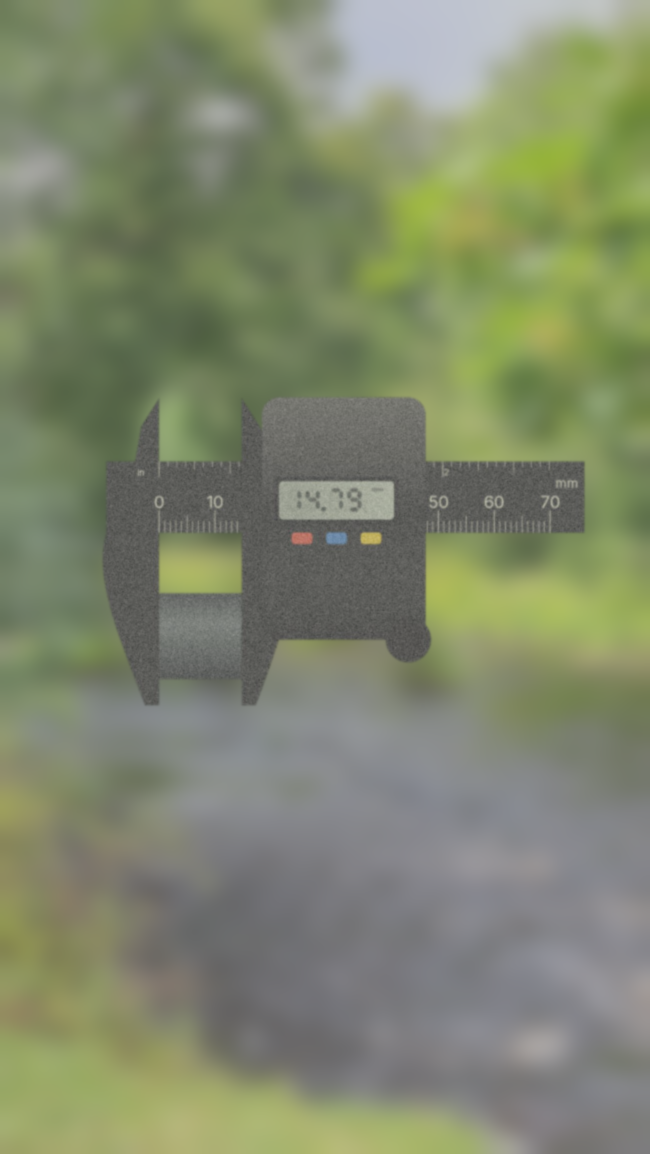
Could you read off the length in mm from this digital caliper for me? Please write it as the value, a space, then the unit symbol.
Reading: 14.79 mm
